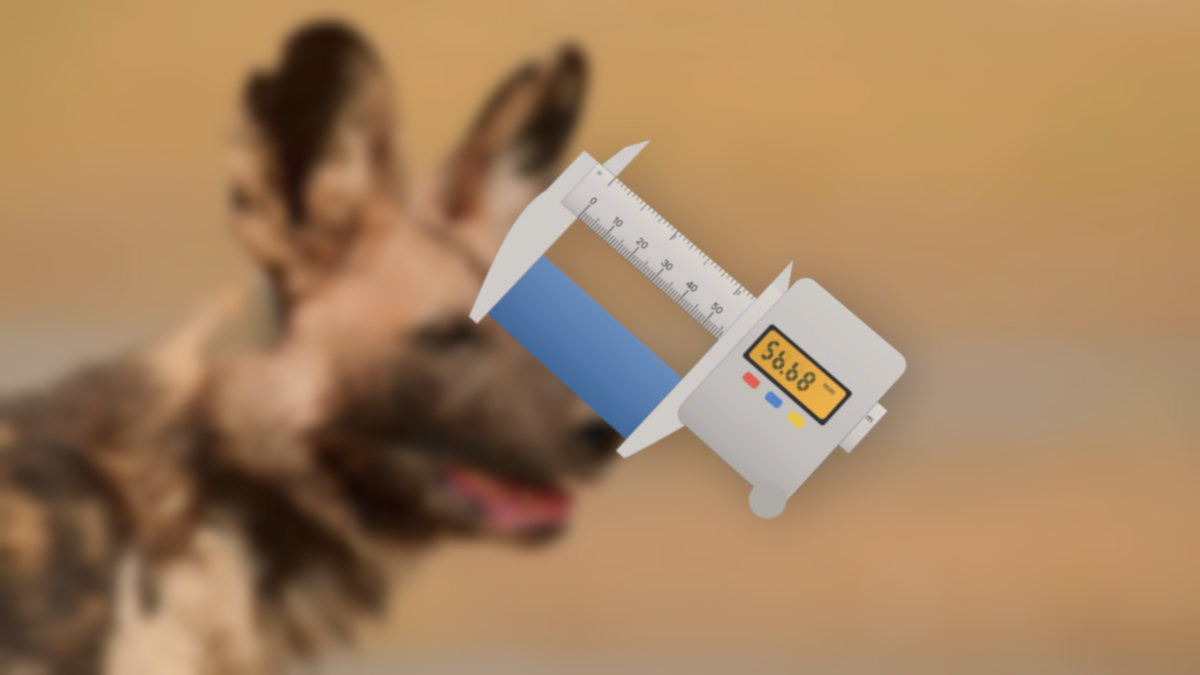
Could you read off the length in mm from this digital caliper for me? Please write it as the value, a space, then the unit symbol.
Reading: 56.68 mm
